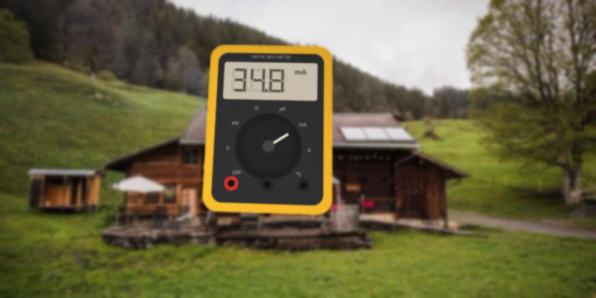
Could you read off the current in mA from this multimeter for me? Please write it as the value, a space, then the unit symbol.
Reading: 34.8 mA
